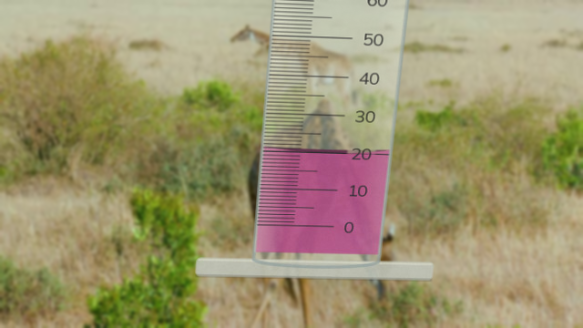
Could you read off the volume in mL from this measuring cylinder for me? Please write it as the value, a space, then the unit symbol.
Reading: 20 mL
